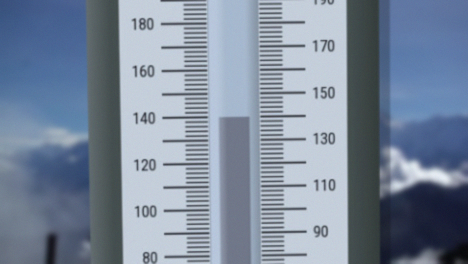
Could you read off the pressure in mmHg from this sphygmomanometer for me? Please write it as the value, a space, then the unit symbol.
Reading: 140 mmHg
